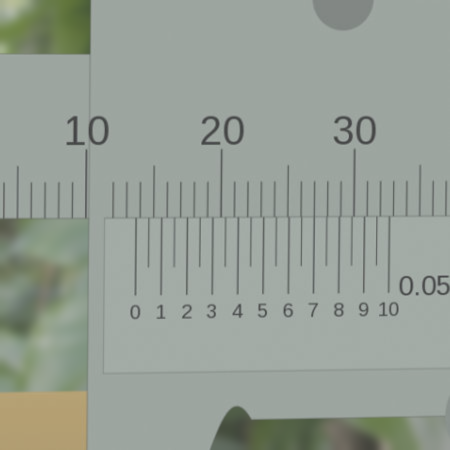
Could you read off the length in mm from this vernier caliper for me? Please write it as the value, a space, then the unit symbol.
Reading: 13.7 mm
